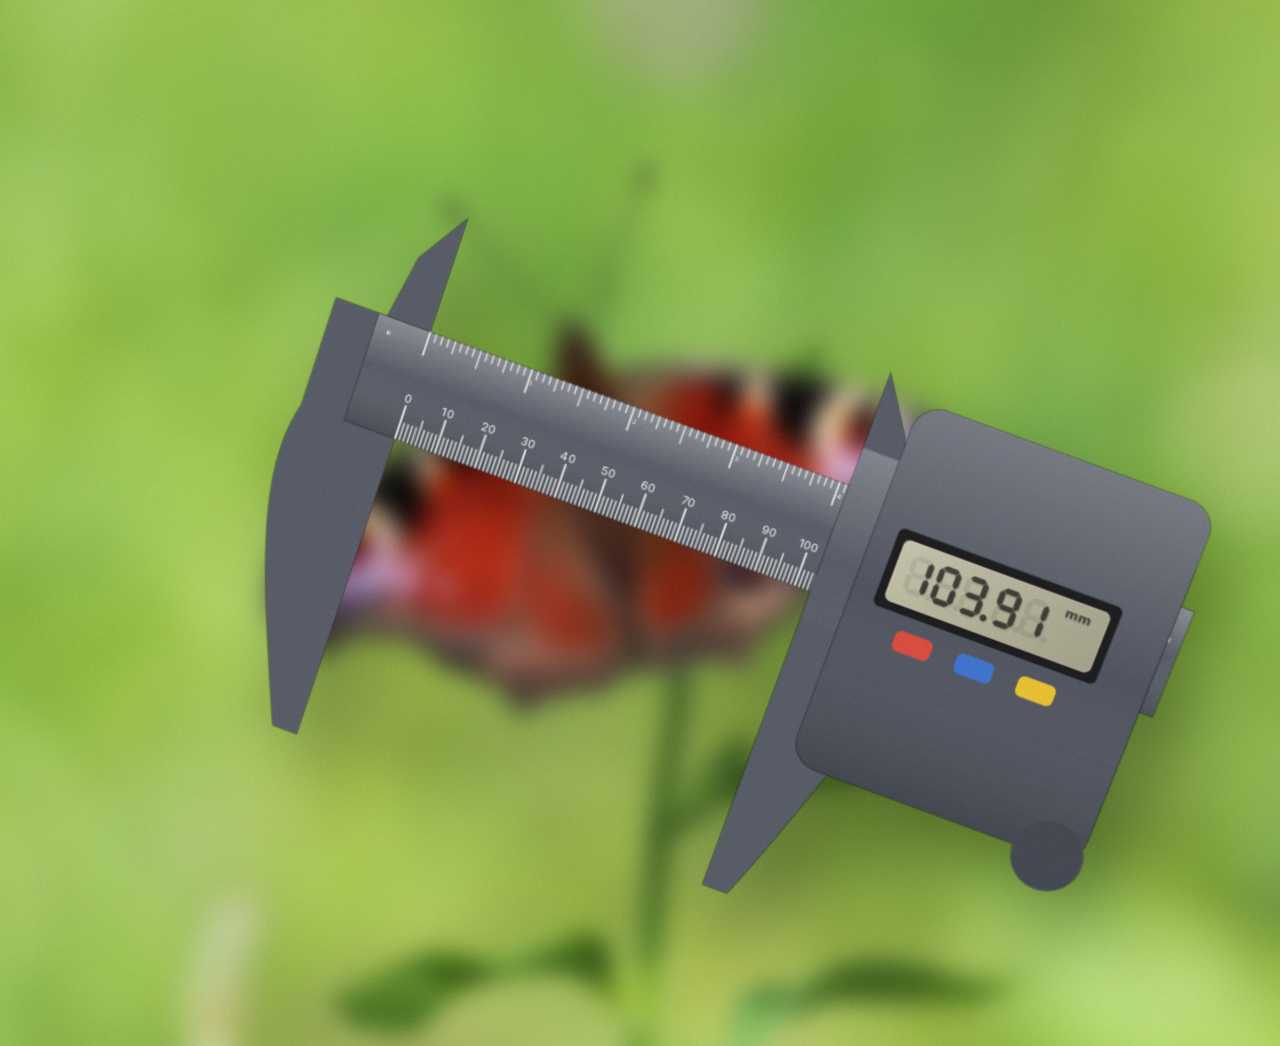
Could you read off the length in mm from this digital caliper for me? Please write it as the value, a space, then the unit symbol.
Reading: 103.91 mm
